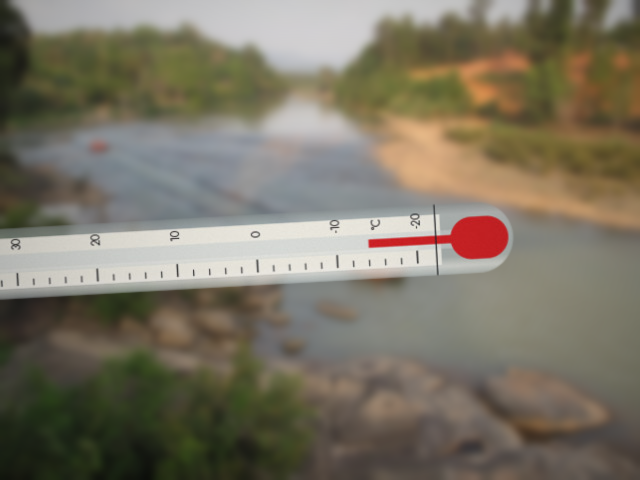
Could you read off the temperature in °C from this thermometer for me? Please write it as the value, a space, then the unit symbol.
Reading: -14 °C
